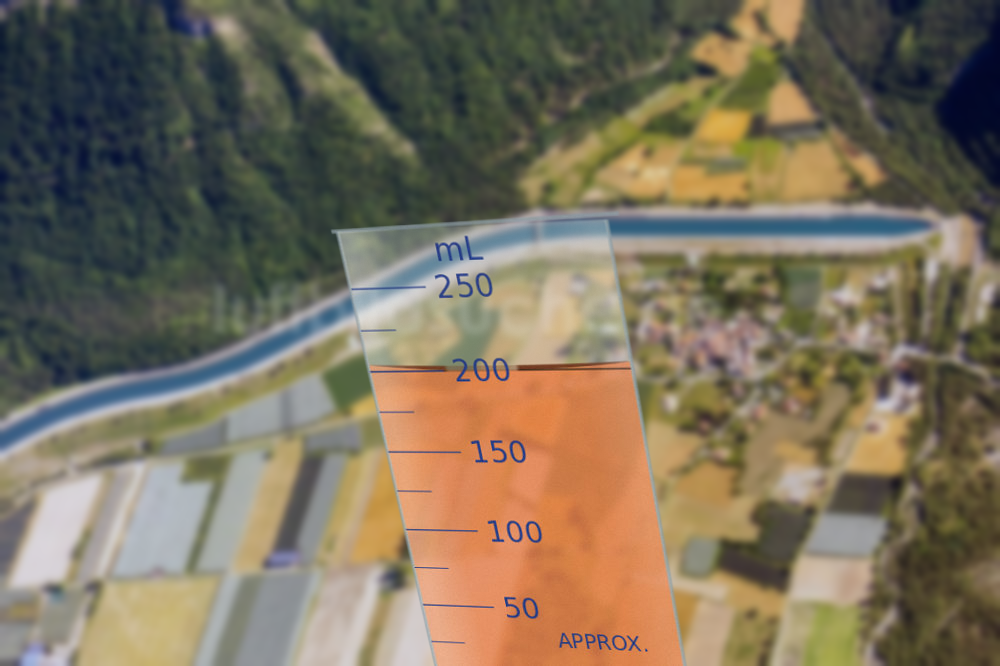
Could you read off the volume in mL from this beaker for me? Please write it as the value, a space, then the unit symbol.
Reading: 200 mL
